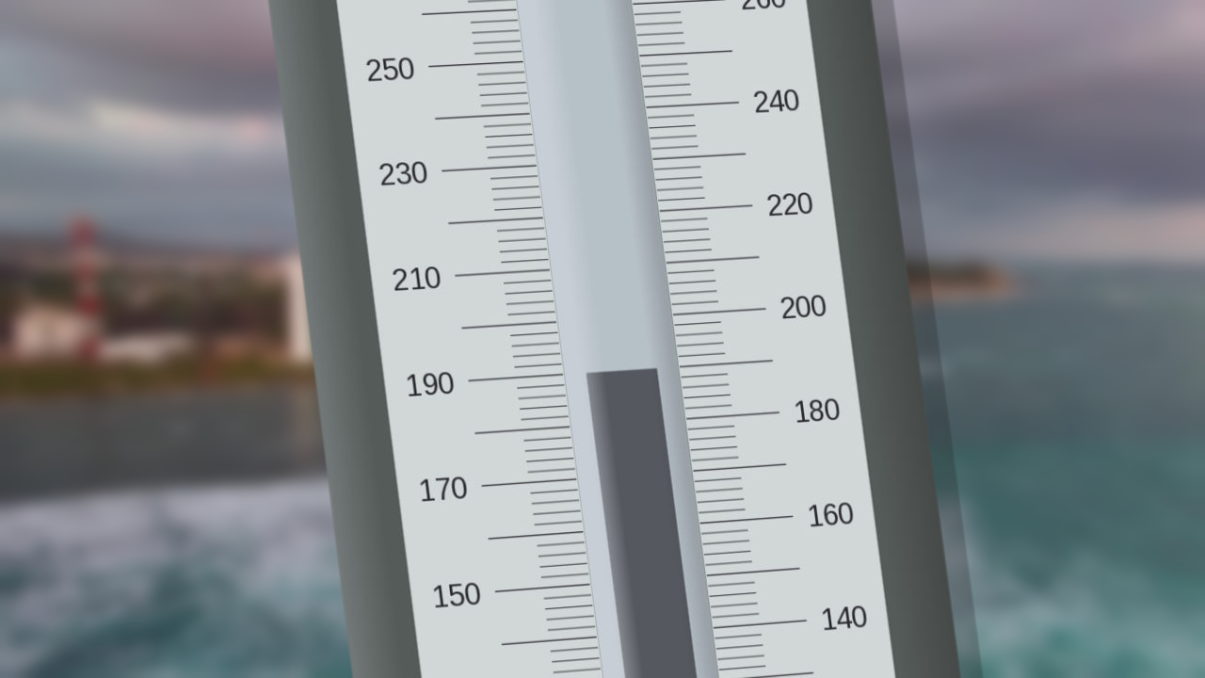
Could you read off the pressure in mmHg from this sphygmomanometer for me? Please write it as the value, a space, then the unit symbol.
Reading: 190 mmHg
